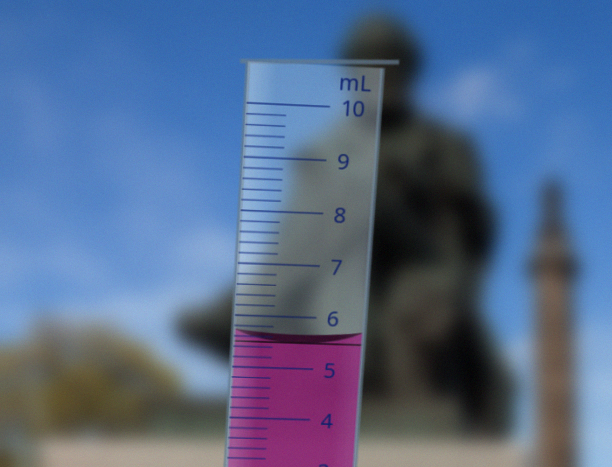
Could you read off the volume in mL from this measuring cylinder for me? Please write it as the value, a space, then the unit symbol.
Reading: 5.5 mL
